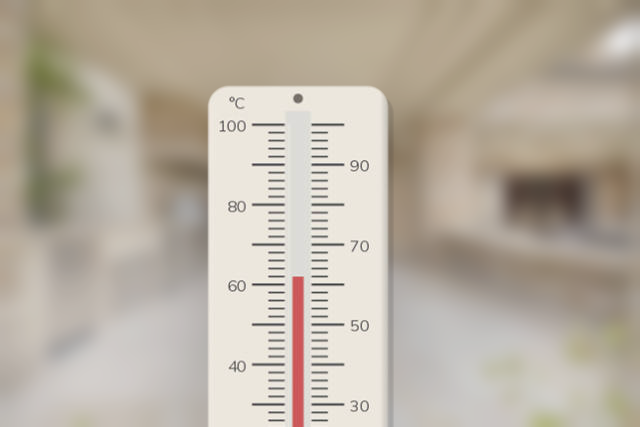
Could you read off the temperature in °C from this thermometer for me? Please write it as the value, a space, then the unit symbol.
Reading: 62 °C
